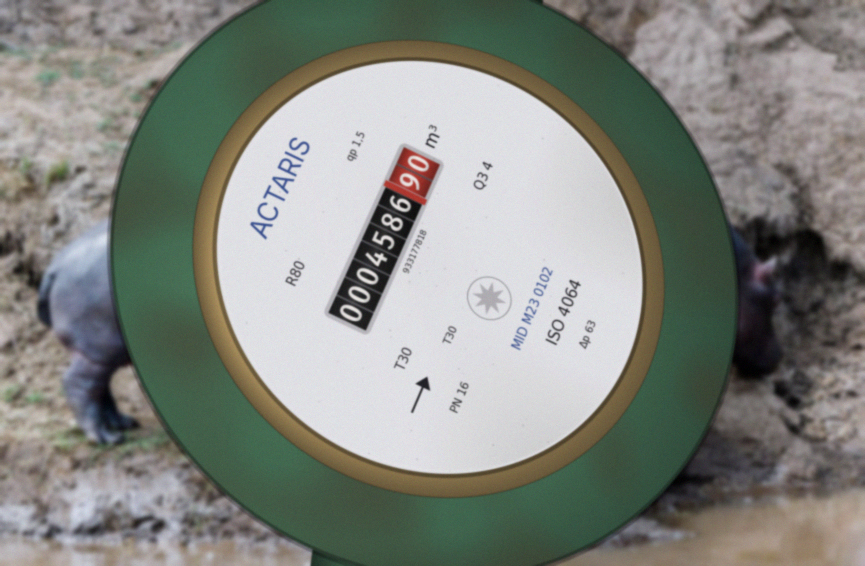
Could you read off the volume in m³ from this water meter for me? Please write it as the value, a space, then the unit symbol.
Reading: 4586.90 m³
